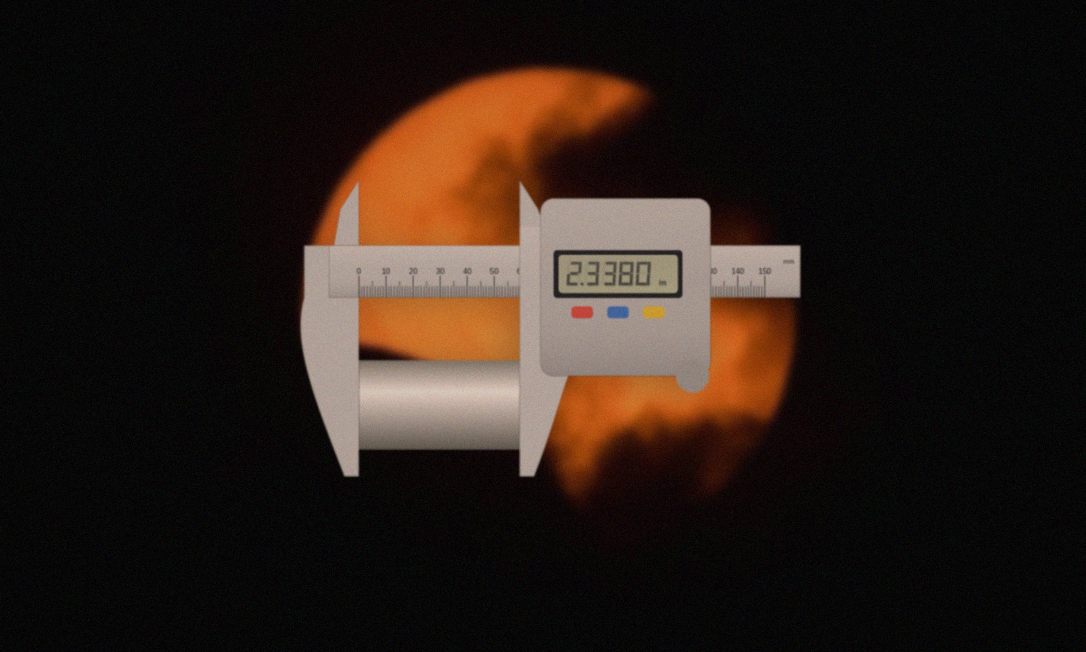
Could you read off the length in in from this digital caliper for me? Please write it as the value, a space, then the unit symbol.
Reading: 2.3380 in
